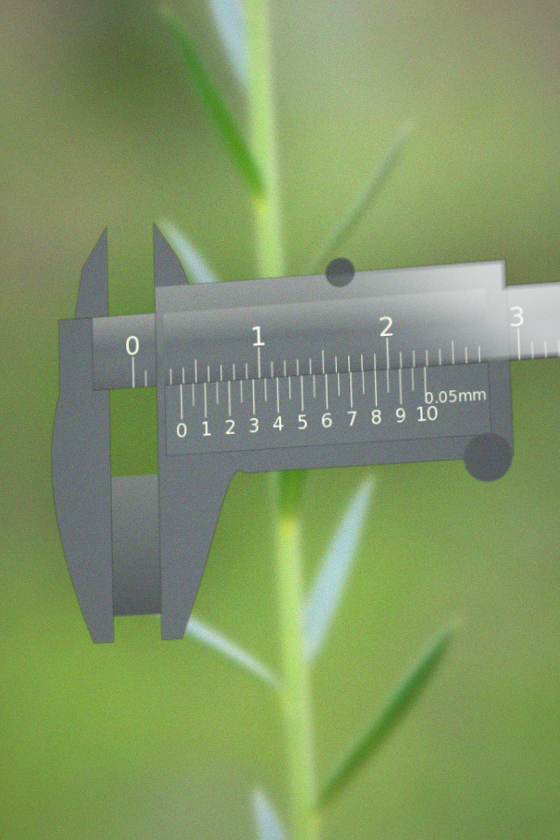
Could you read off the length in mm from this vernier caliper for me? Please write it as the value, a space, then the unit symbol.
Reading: 3.8 mm
